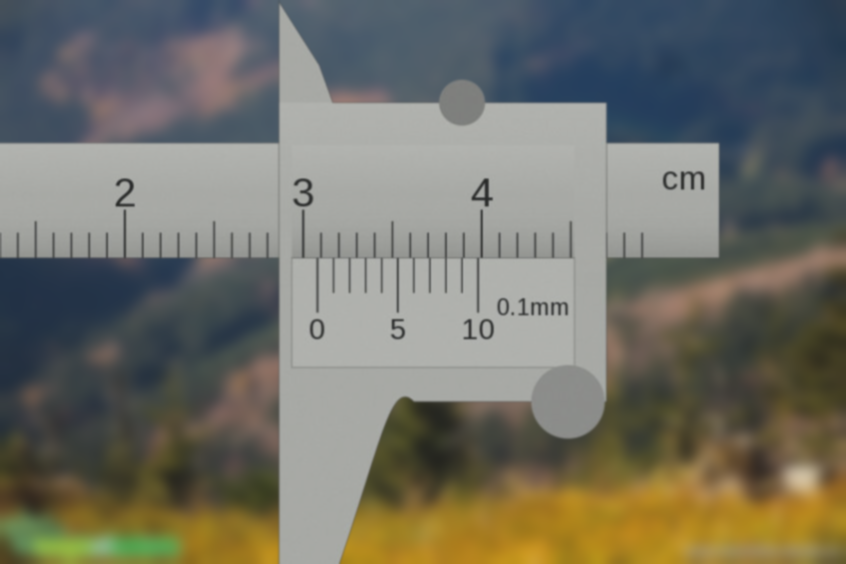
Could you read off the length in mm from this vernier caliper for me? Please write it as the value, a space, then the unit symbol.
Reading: 30.8 mm
